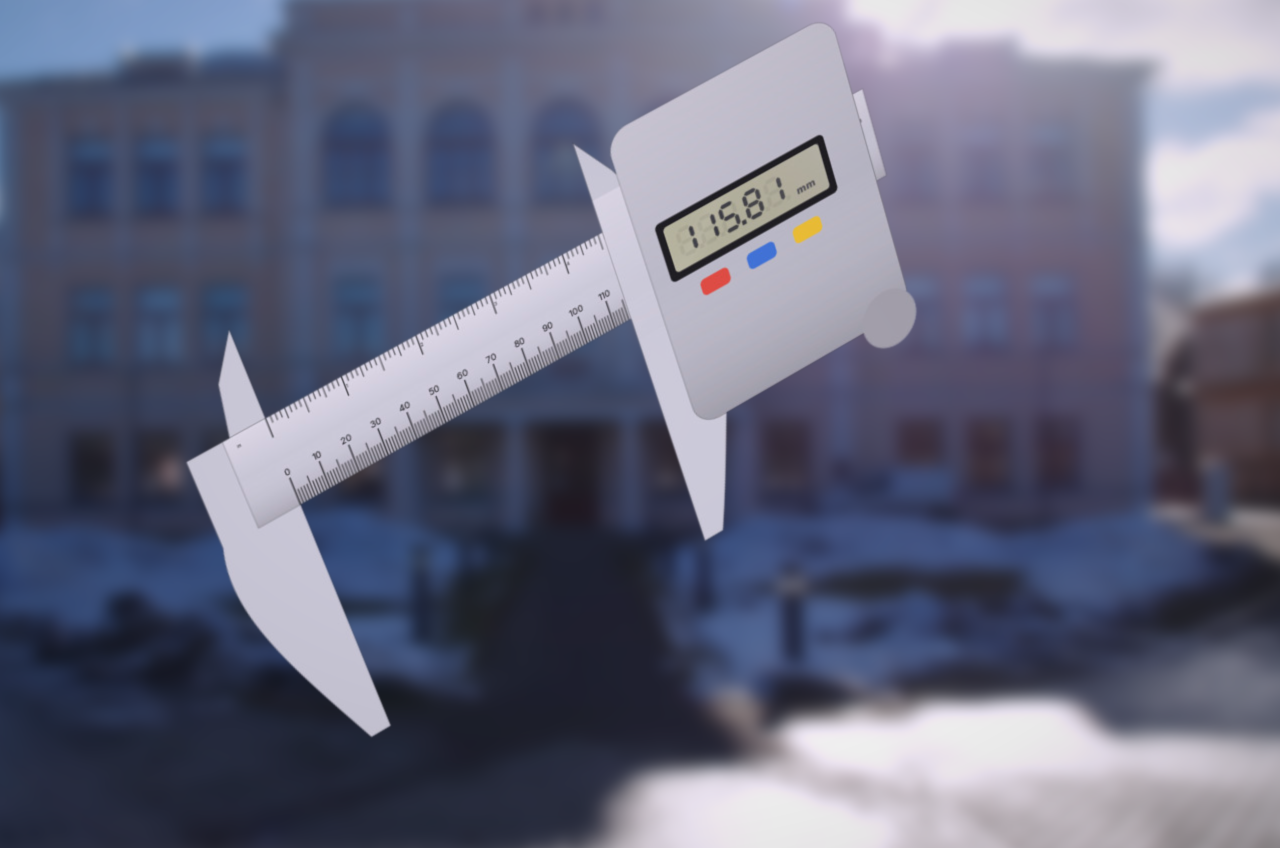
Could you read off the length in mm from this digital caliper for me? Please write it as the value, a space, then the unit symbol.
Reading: 115.81 mm
